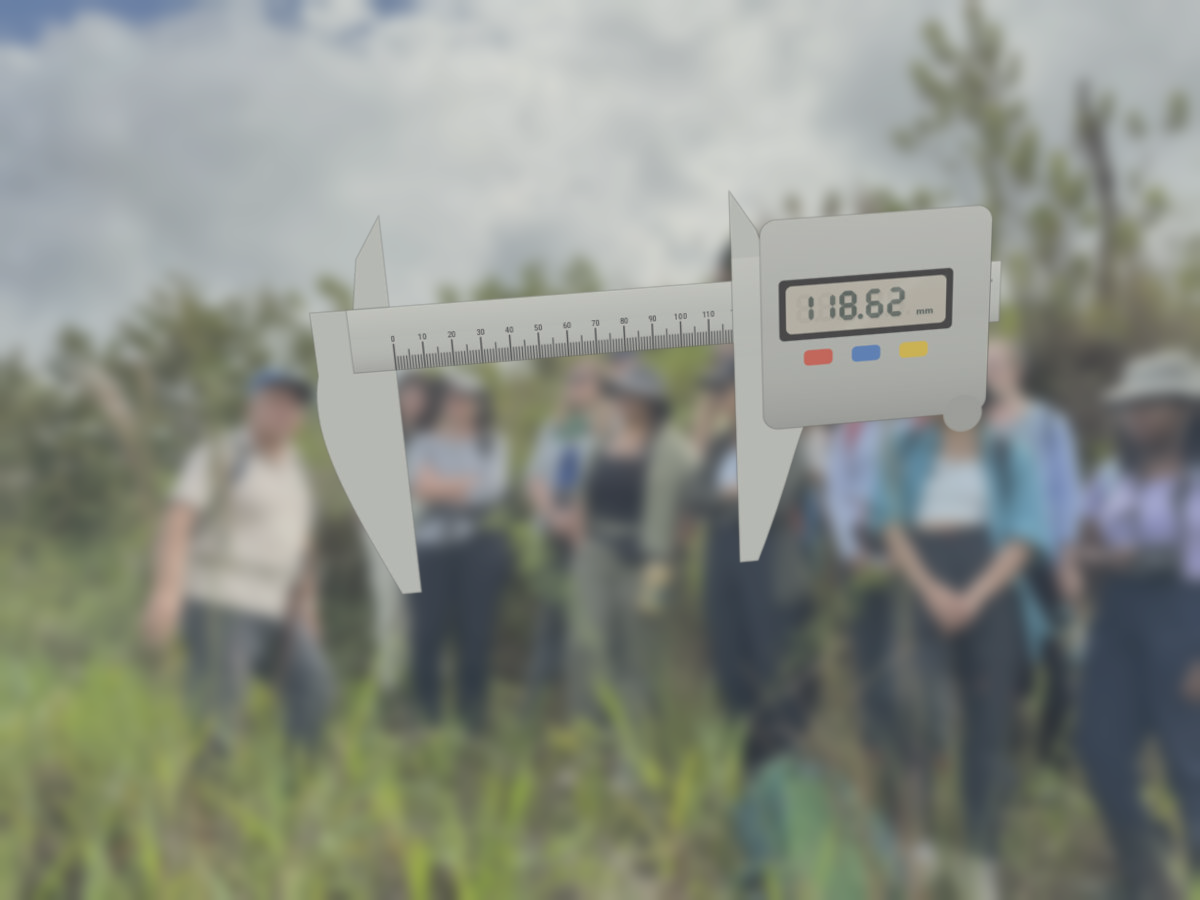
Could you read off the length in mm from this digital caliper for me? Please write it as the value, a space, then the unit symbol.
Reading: 118.62 mm
